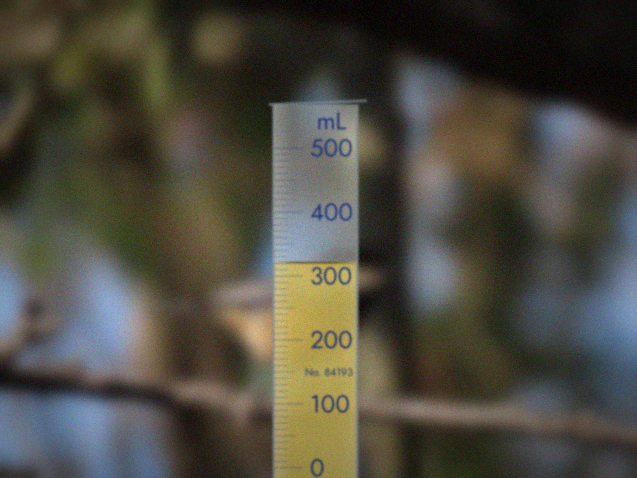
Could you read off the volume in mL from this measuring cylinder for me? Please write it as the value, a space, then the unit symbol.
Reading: 320 mL
